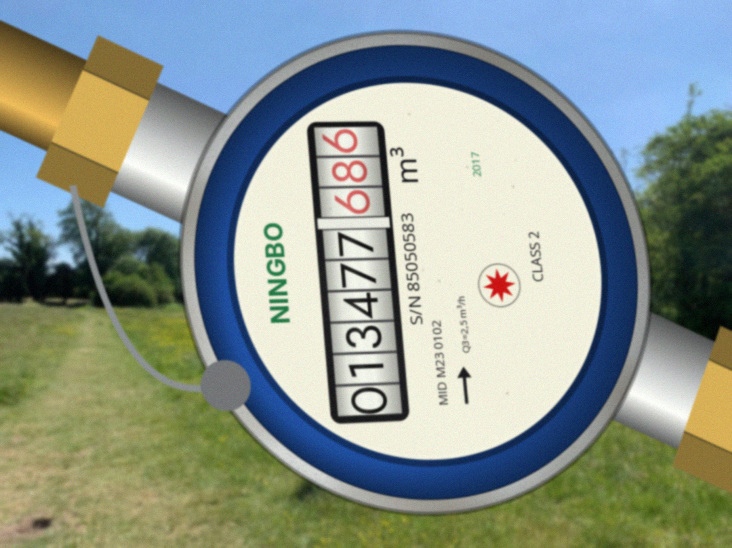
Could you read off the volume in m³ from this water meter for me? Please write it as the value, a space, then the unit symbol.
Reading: 13477.686 m³
